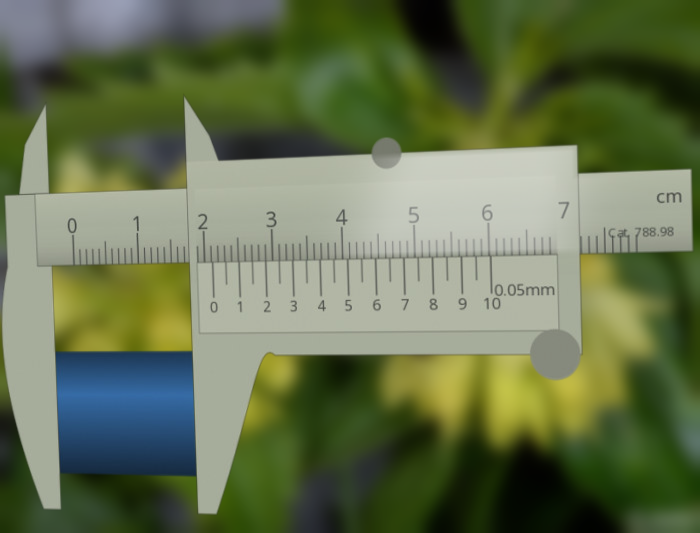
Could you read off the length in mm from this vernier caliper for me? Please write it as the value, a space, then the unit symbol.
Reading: 21.2 mm
